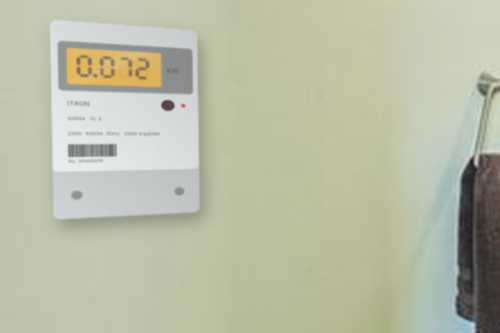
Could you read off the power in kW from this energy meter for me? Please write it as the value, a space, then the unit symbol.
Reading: 0.072 kW
